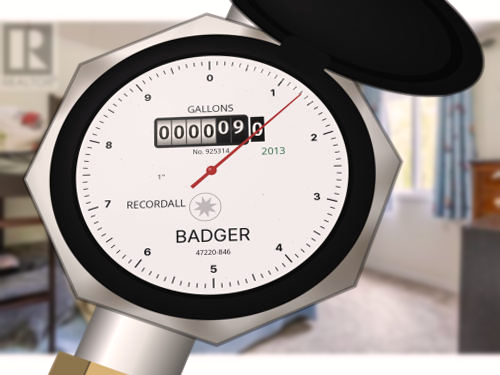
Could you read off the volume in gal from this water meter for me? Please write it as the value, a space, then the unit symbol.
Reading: 91.3 gal
